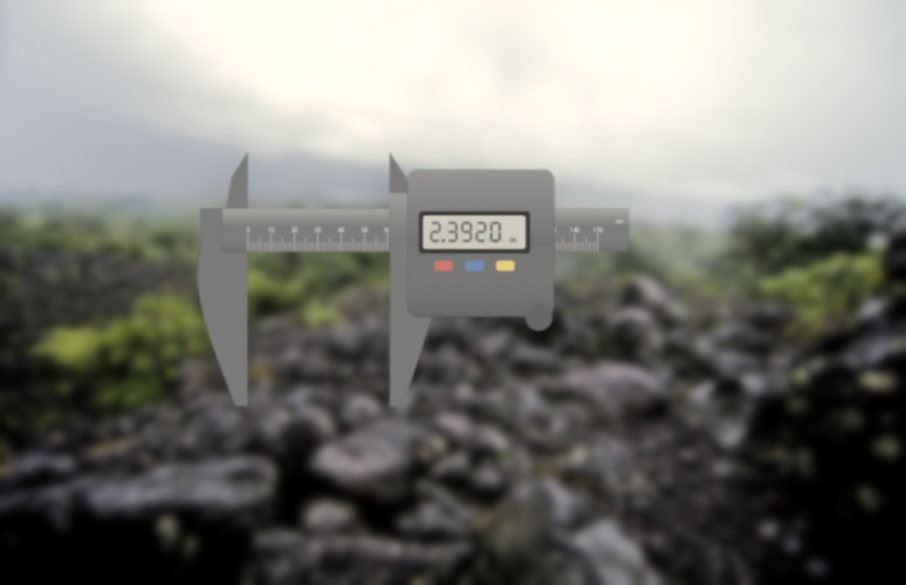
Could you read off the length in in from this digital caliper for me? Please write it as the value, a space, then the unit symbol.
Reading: 2.3920 in
